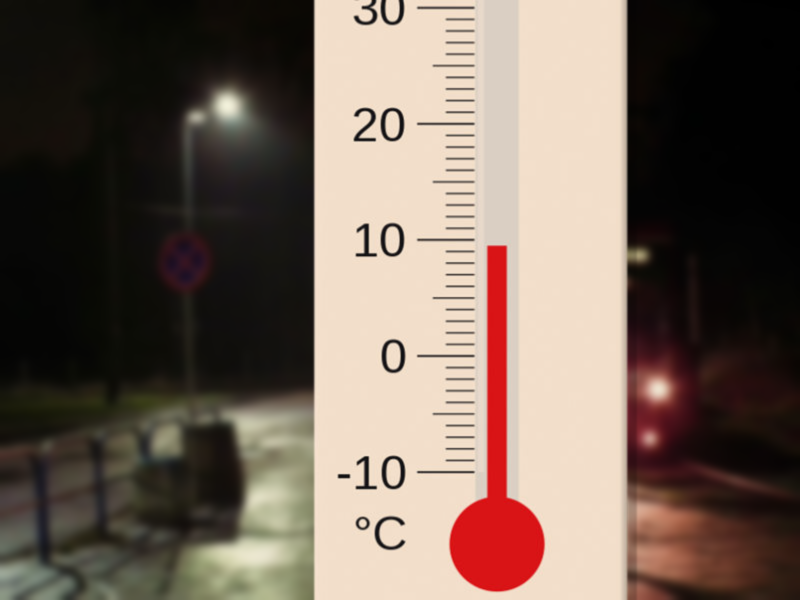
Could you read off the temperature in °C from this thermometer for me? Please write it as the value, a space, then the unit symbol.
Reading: 9.5 °C
